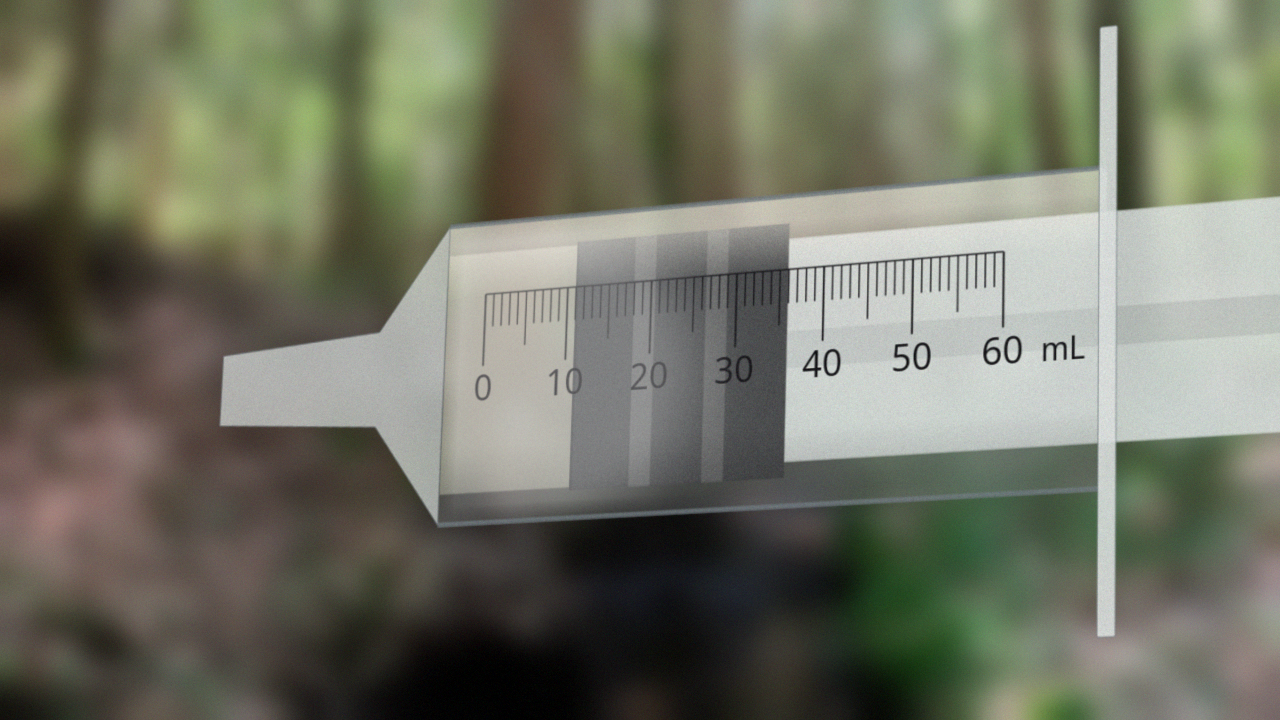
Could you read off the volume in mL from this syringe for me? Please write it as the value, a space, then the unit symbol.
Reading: 11 mL
